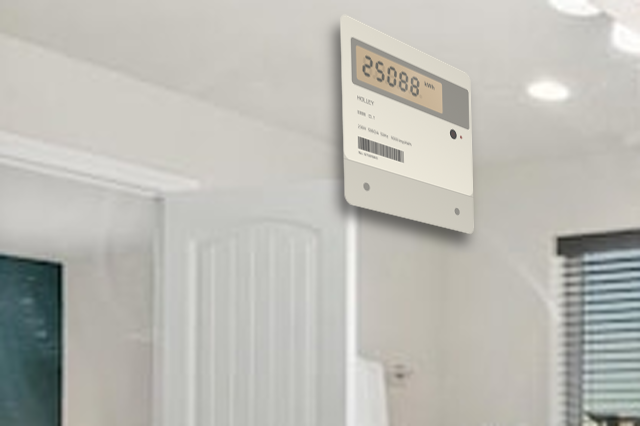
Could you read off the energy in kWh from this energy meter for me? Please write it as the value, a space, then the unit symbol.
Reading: 25088 kWh
